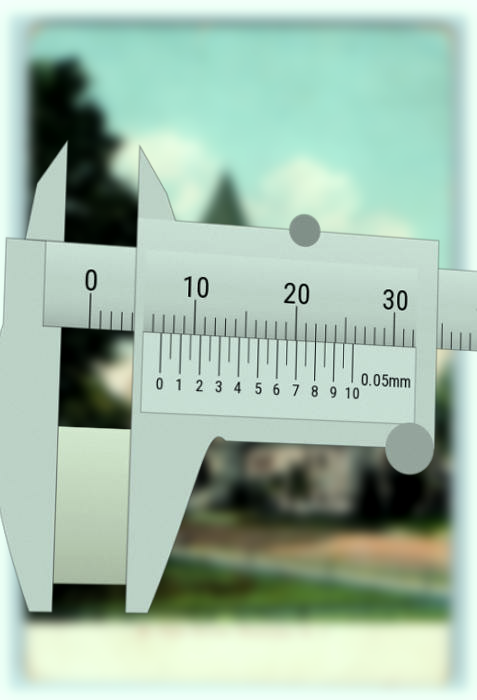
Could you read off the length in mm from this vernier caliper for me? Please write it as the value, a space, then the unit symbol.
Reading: 6.8 mm
